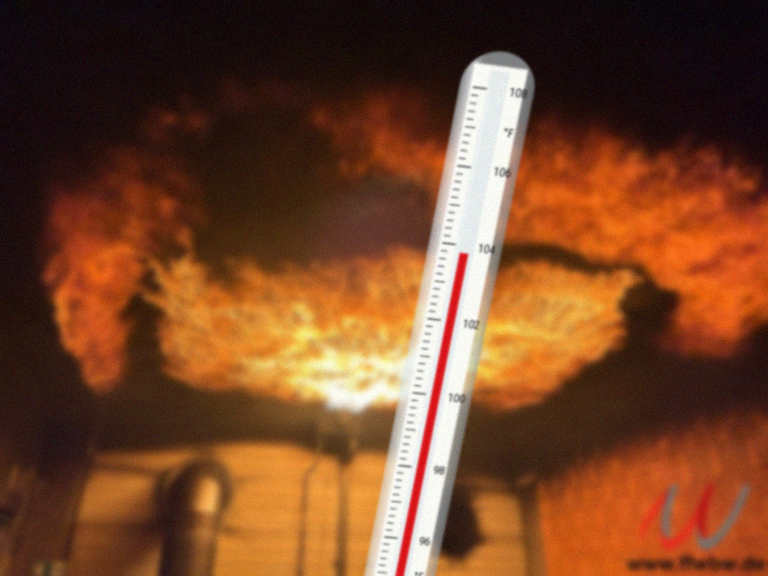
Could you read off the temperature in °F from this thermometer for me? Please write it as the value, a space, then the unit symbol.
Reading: 103.8 °F
